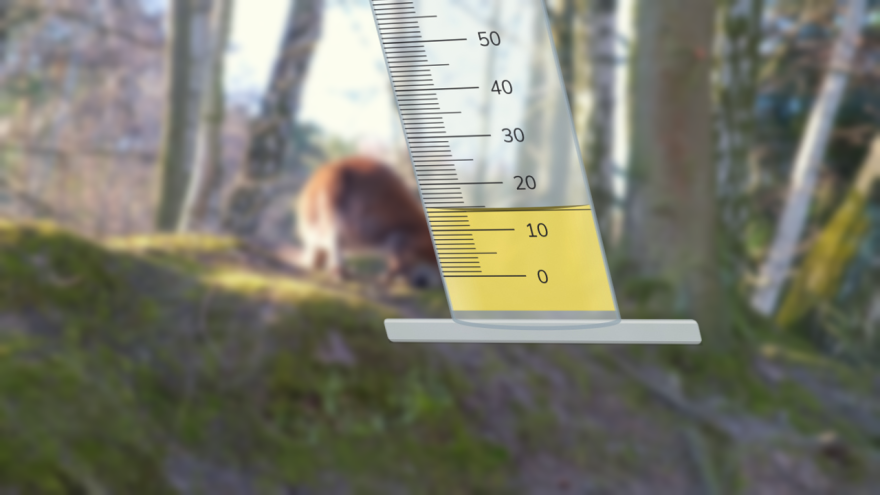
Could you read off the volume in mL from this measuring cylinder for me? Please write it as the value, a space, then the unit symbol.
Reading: 14 mL
